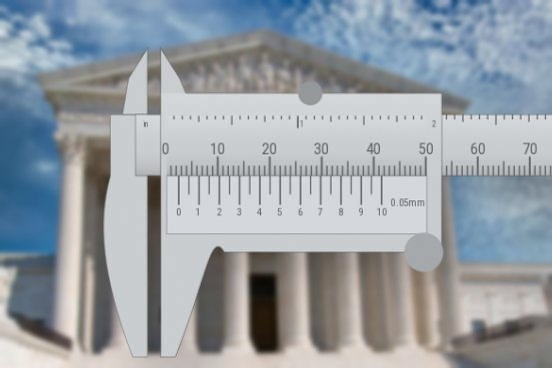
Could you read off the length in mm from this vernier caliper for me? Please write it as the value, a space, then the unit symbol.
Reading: 2.5 mm
